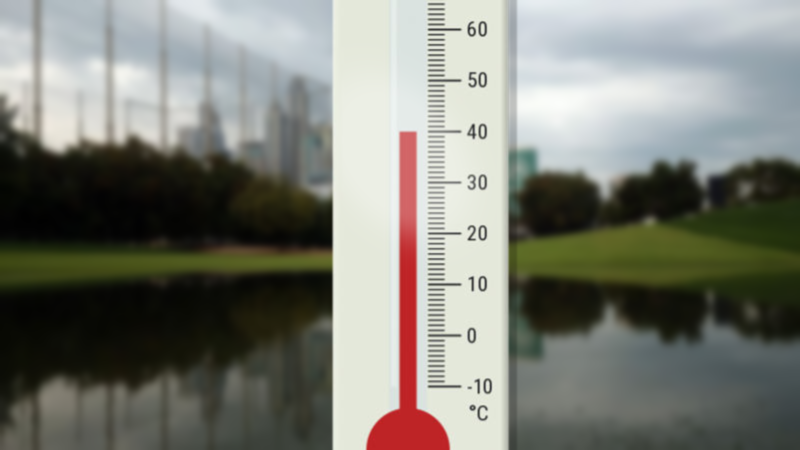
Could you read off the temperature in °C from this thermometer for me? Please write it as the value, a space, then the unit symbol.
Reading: 40 °C
